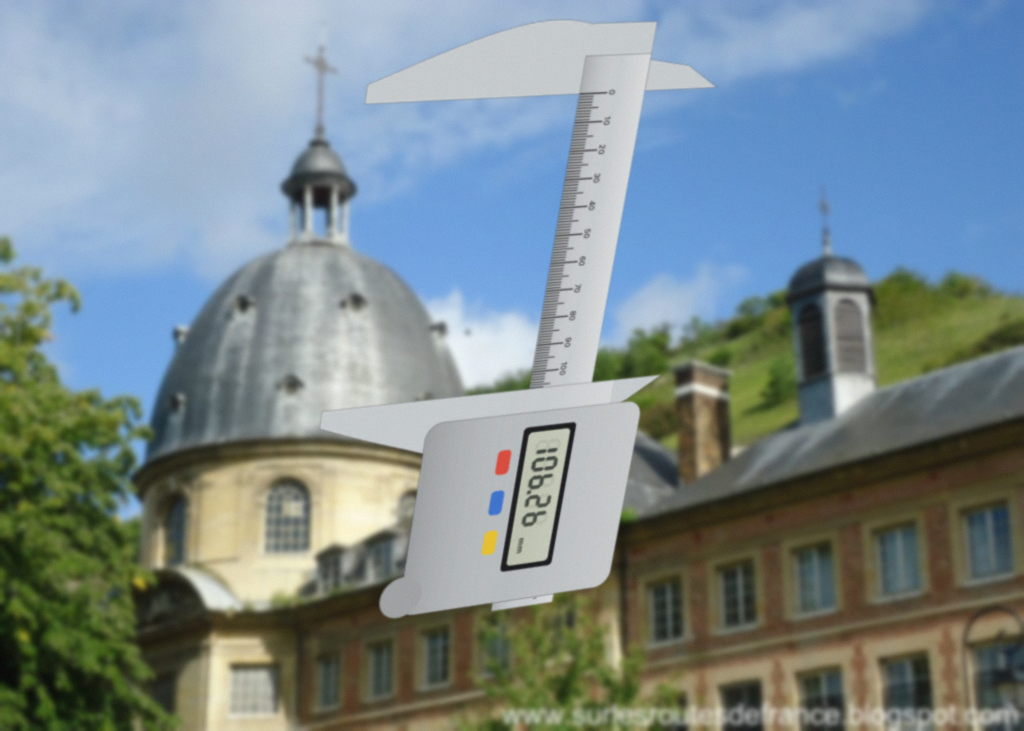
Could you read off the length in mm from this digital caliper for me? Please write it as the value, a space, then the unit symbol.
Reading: 106.26 mm
